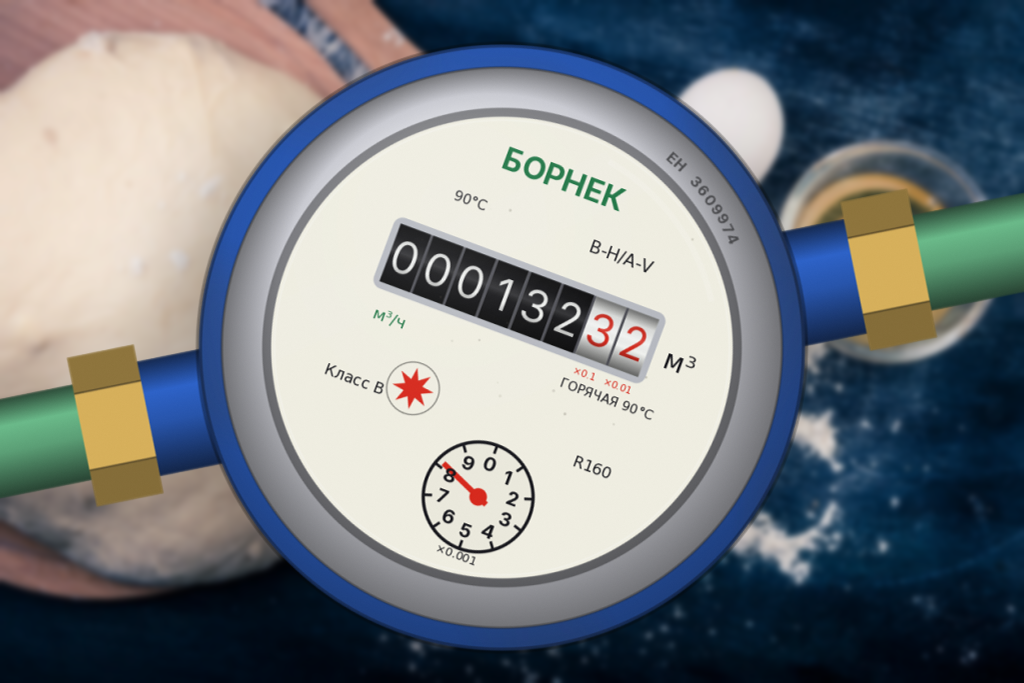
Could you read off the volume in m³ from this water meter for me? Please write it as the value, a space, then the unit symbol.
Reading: 132.328 m³
